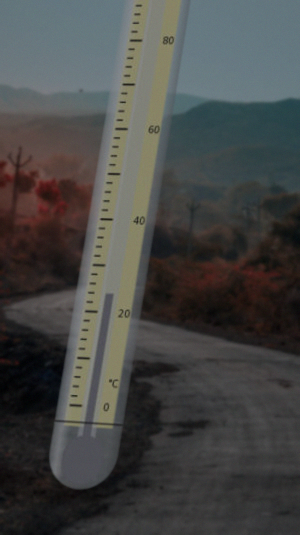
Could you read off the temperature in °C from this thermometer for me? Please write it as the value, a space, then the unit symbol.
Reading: 24 °C
